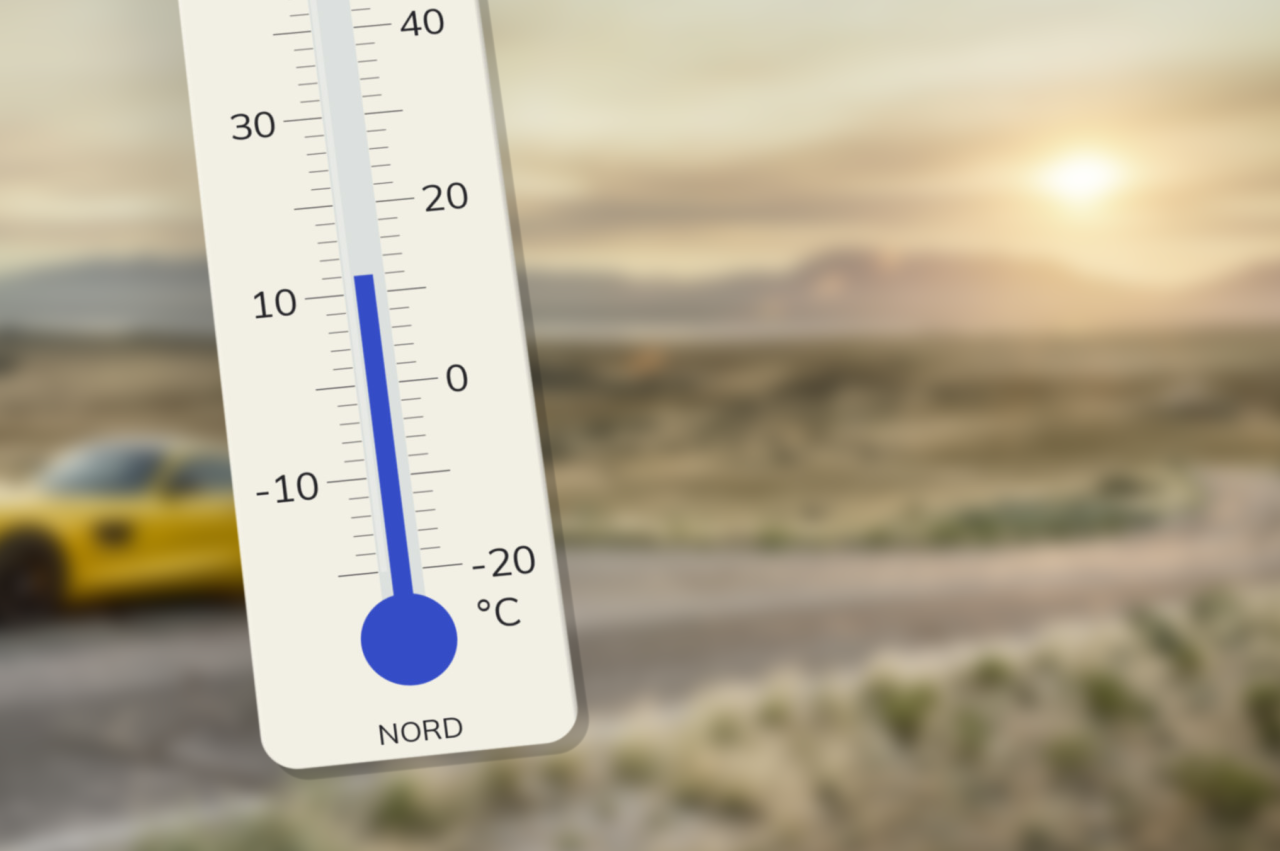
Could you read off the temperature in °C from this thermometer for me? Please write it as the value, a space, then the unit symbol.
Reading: 12 °C
